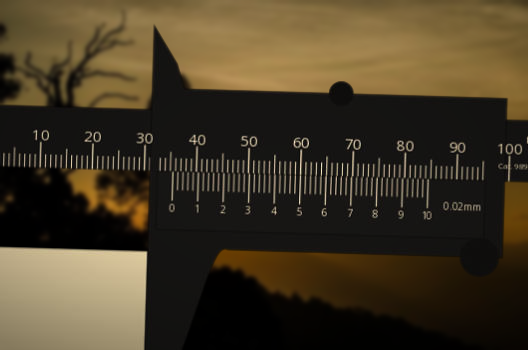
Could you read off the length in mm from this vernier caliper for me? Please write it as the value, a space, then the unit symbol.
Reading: 35.5 mm
